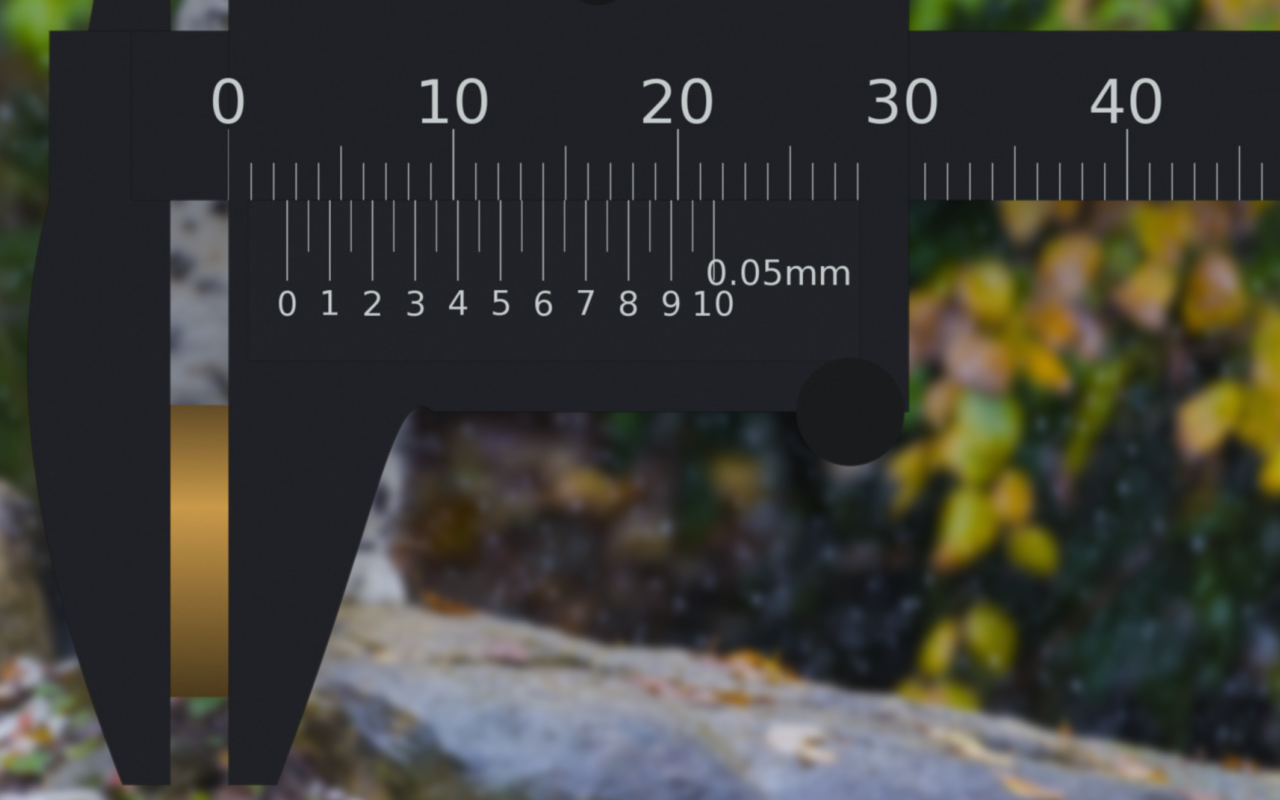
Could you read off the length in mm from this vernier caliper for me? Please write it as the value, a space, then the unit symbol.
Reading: 2.6 mm
